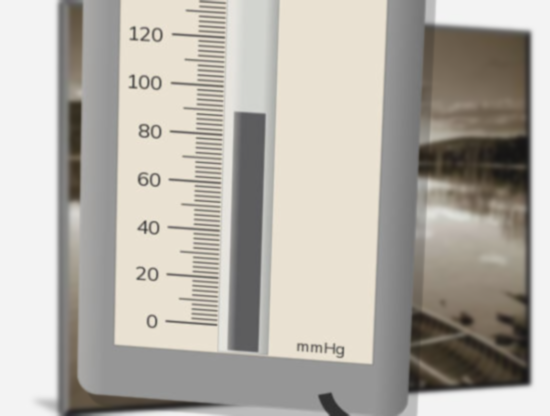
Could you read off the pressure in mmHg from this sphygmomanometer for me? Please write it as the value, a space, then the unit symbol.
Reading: 90 mmHg
